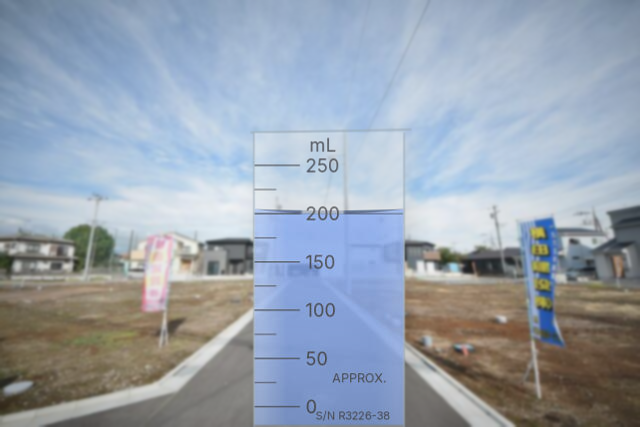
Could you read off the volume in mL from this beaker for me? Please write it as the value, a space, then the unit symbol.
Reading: 200 mL
